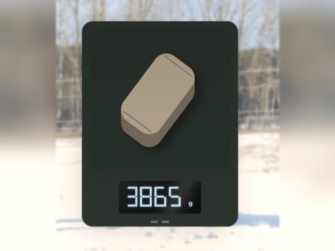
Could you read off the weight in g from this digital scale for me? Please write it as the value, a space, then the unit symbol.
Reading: 3865 g
